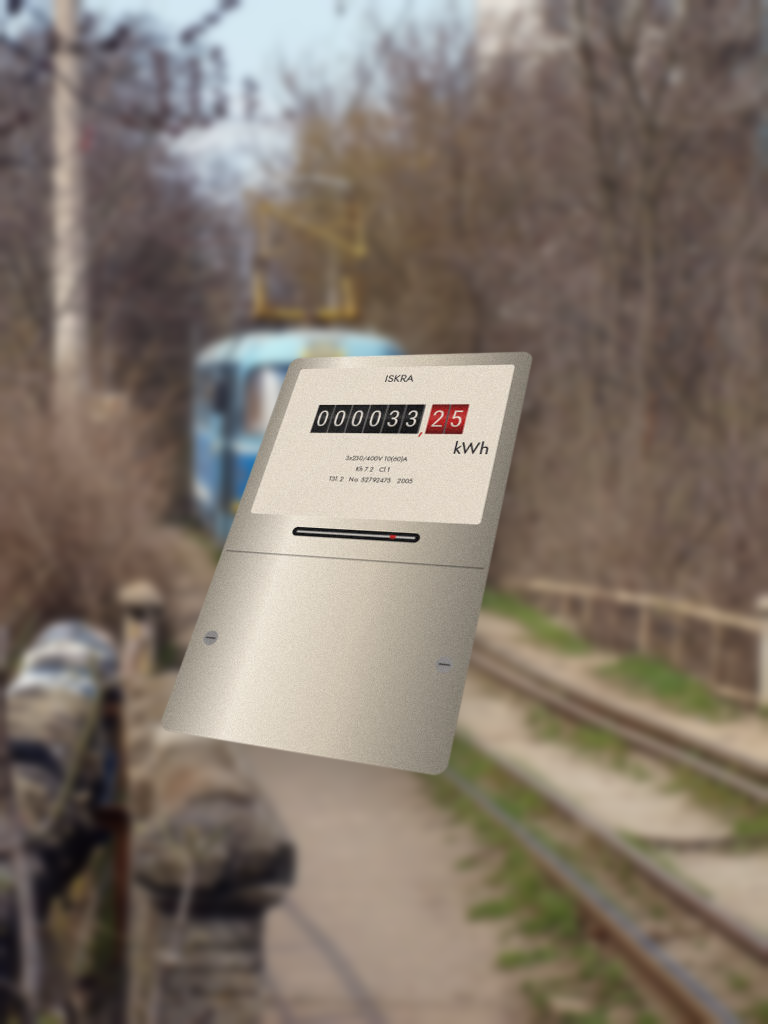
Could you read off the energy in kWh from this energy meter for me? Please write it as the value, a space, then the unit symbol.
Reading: 33.25 kWh
